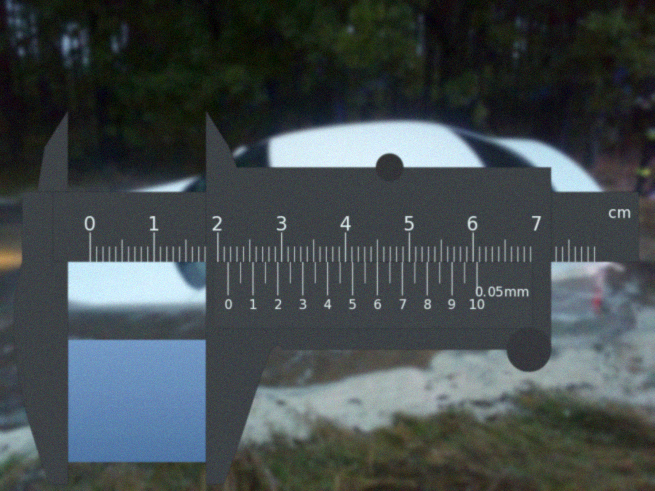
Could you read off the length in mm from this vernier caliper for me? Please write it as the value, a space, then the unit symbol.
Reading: 21.6 mm
